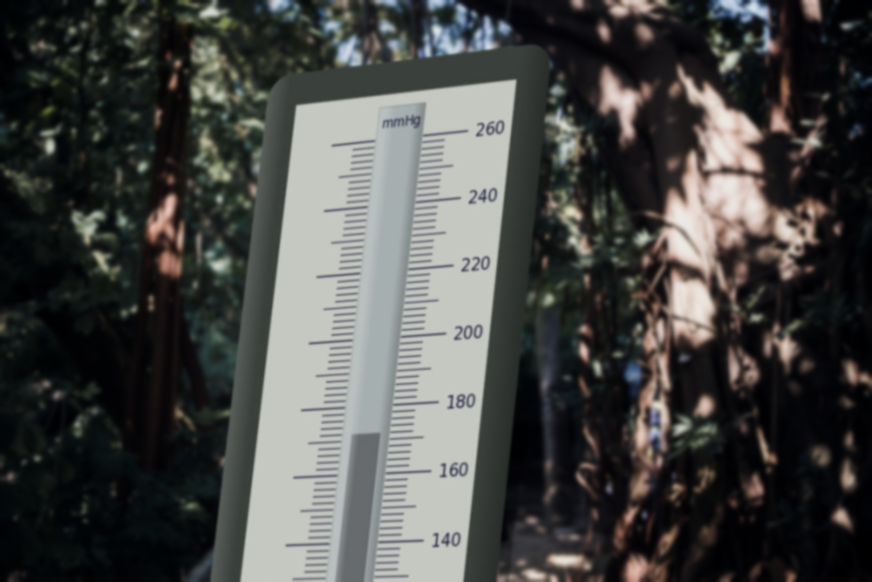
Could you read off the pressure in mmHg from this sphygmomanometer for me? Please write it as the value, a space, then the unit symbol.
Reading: 172 mmHg
